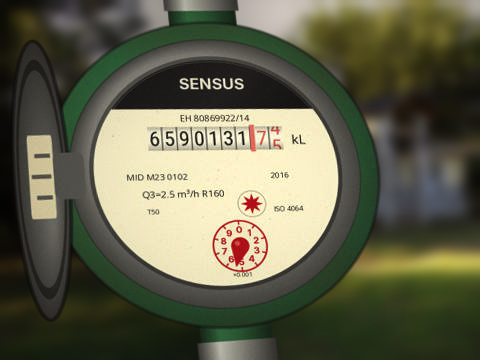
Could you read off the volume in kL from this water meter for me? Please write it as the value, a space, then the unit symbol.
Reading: 6590131.745 kL
